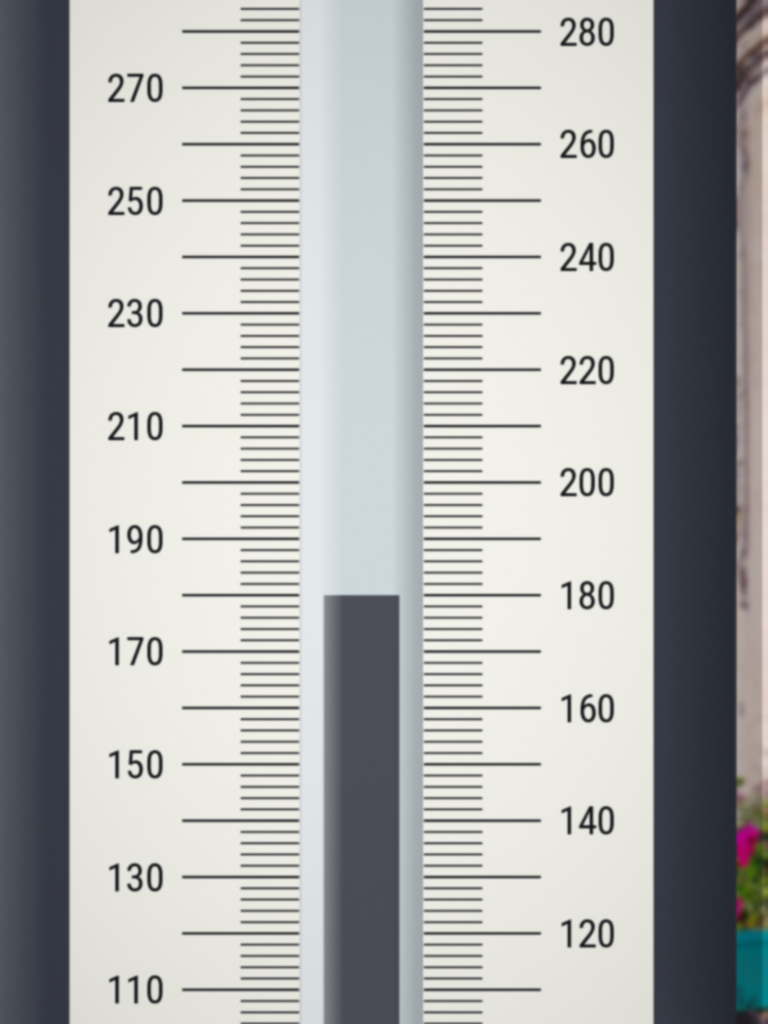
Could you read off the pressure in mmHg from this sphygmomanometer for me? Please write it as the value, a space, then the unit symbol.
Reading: 180 mmHg
